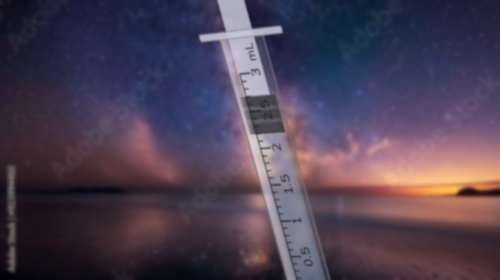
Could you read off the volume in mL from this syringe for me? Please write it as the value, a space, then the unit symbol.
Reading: 2.2 mL
